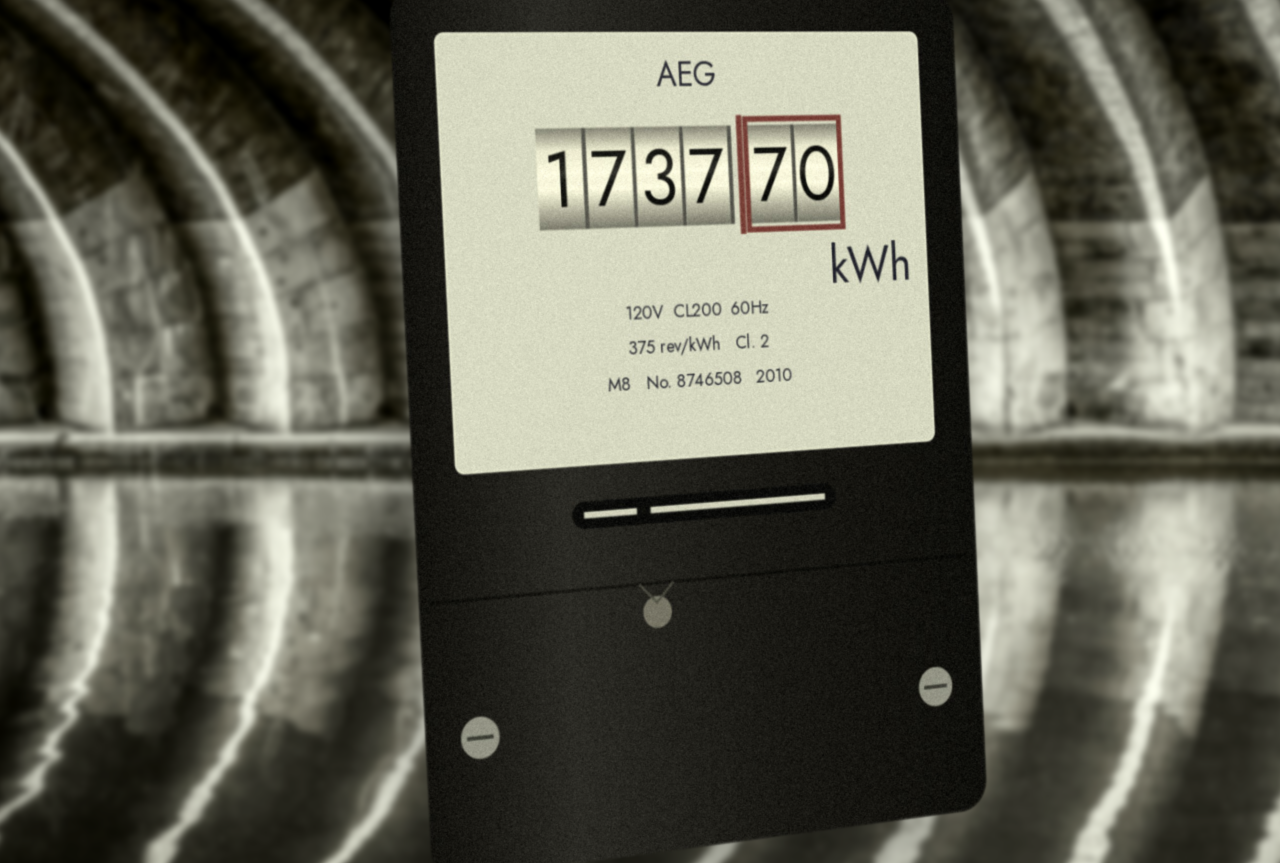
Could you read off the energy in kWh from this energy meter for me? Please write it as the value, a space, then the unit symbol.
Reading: 1737.70 kWh
